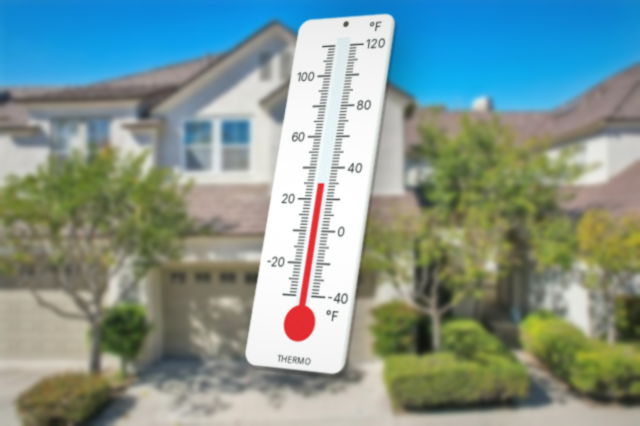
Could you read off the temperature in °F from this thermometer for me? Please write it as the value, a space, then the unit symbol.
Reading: 30 °F
